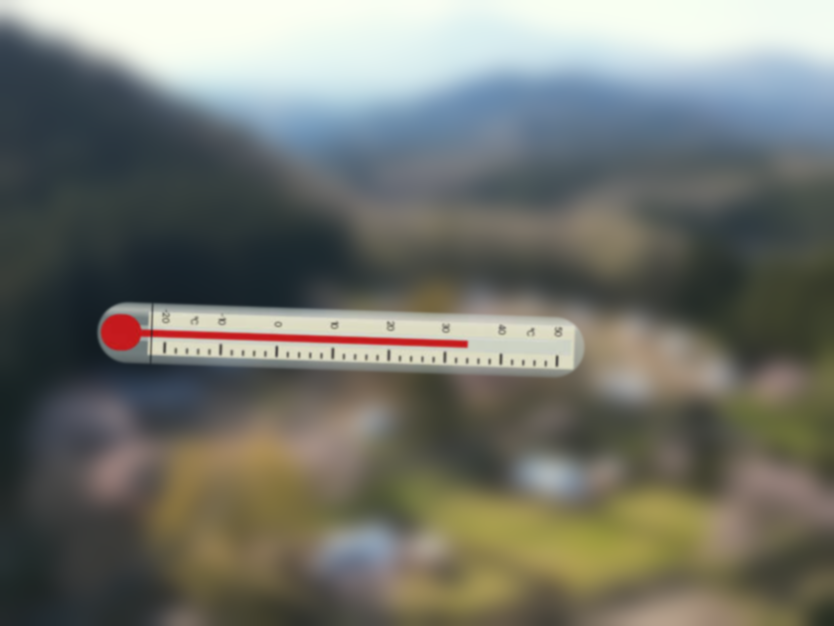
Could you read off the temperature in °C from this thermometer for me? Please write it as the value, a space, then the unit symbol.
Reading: 34 °C
